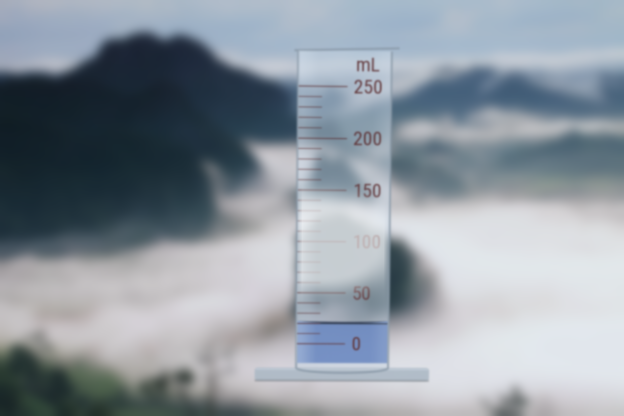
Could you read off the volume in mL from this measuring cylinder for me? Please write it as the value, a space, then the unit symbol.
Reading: 20 mL
